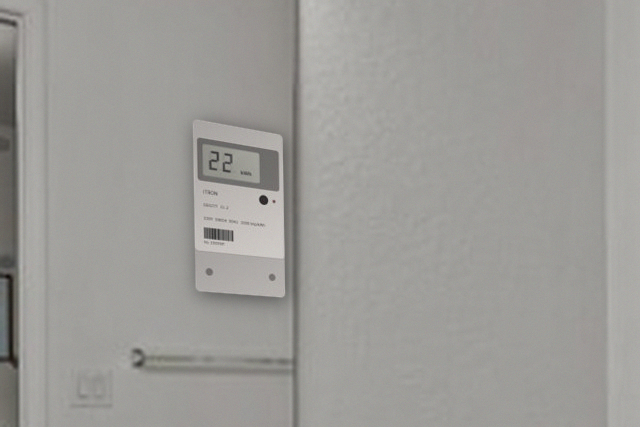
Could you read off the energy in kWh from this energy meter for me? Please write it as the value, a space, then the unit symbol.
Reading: 22 kWh
